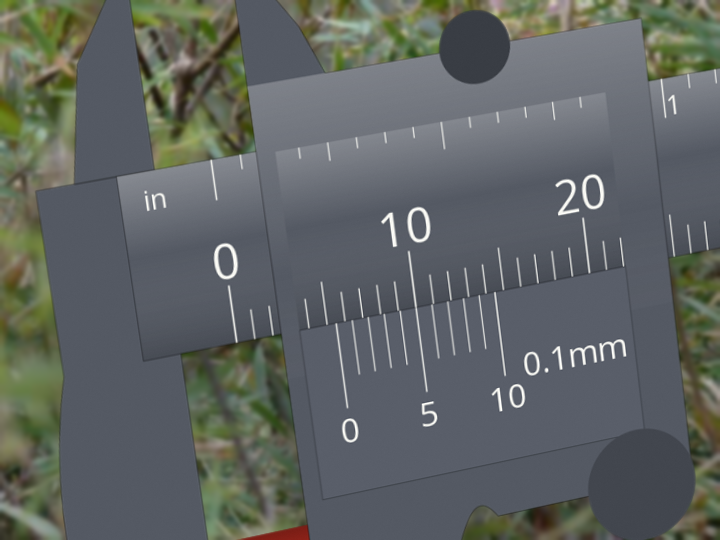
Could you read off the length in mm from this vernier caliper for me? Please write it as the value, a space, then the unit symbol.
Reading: 5.5 mm
